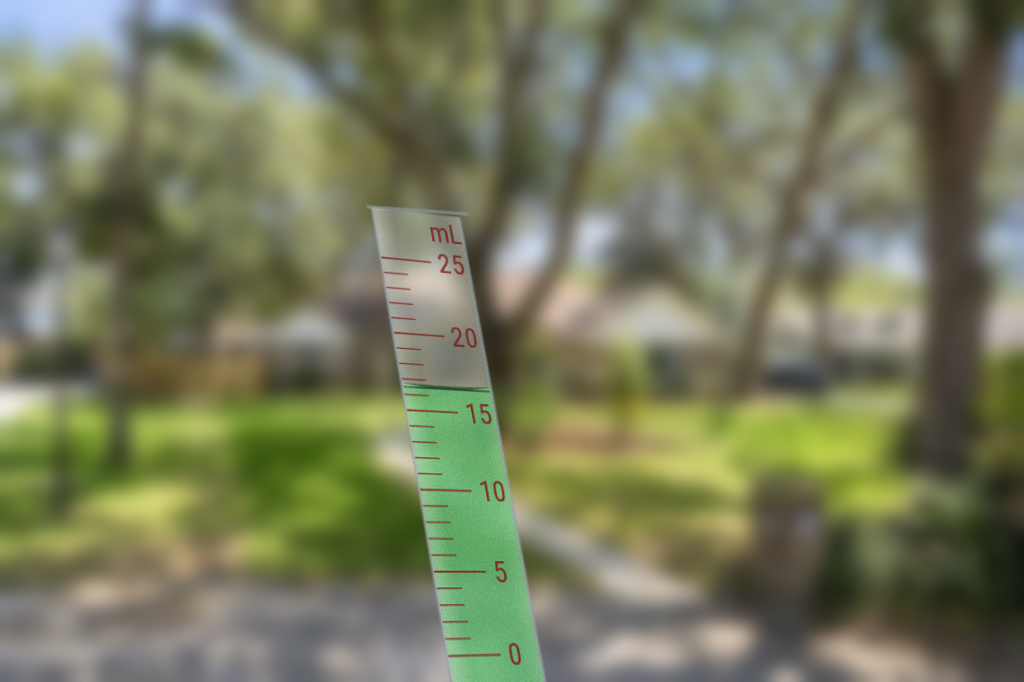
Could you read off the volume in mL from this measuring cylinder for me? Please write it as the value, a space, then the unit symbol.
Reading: 16.5 mL
